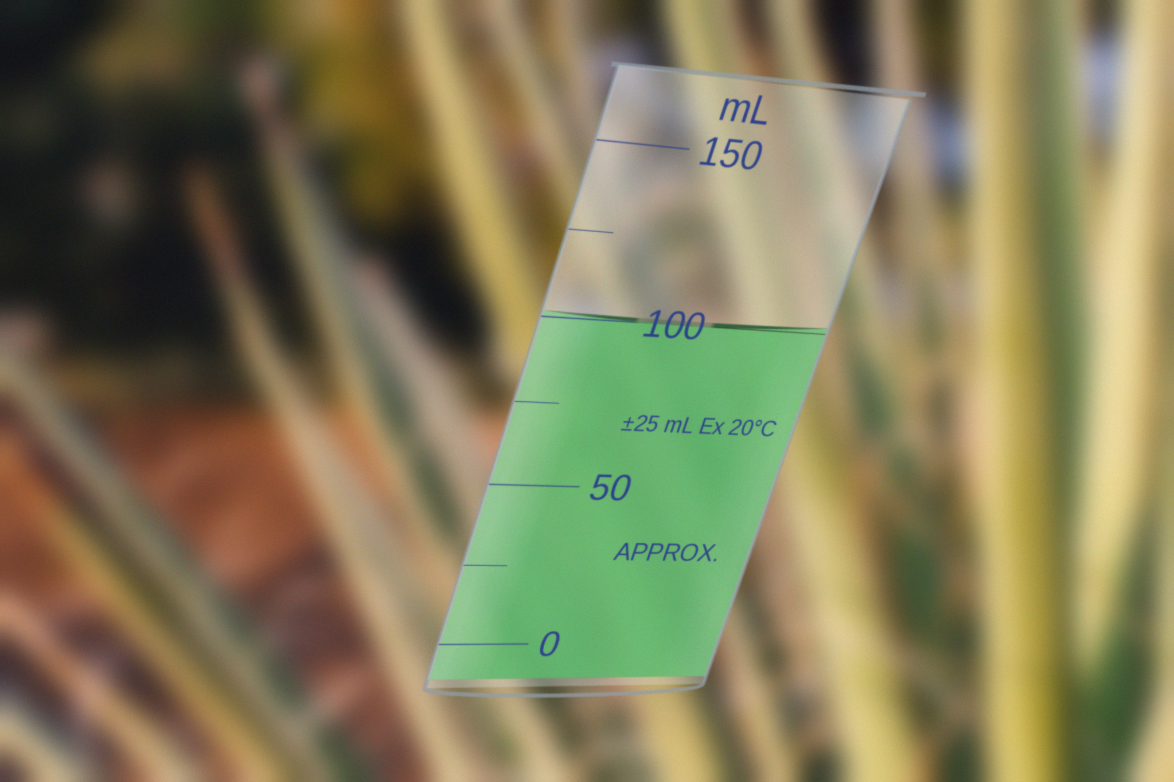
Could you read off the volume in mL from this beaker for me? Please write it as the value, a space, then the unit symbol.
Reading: 100 mL
